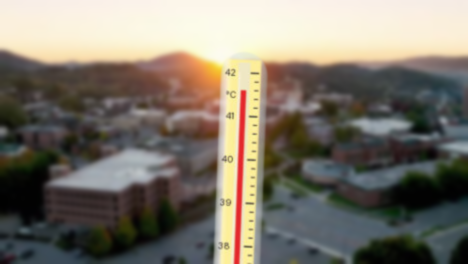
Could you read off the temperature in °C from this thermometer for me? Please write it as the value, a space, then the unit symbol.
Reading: 41.6 °C
